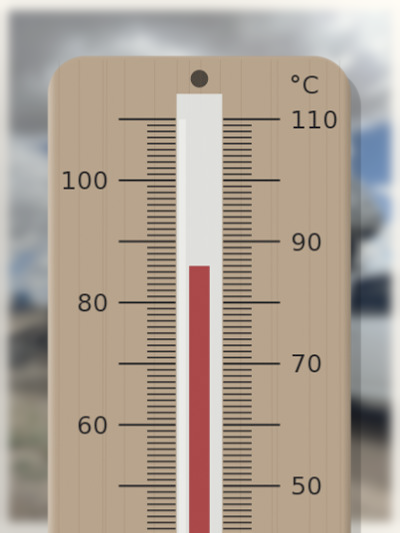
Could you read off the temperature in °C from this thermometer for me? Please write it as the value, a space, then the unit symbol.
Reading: 86 °C
